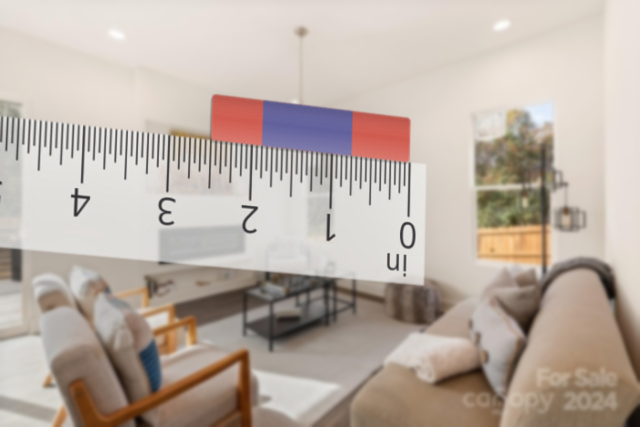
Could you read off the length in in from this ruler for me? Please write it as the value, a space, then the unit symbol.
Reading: 2.5 in
